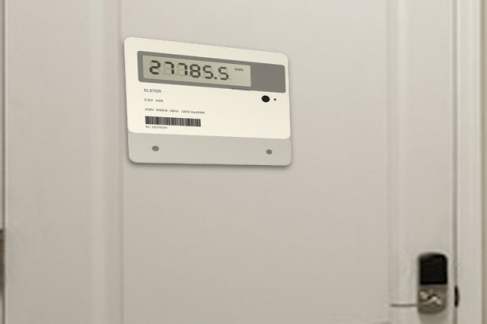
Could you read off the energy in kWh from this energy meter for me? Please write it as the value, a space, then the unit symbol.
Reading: 27785.5 kWh
